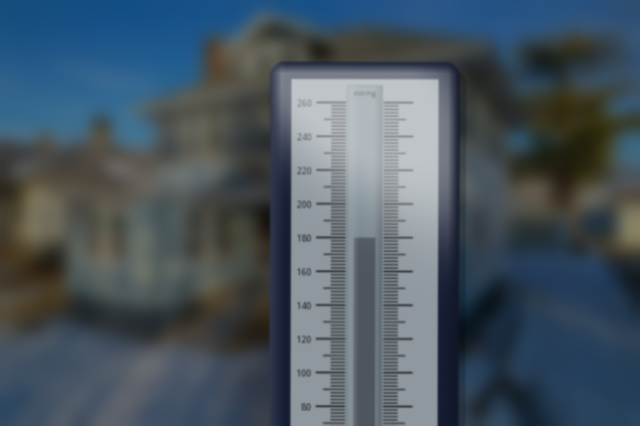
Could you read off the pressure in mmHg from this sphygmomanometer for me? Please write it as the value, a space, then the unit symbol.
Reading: 180 mmHg
